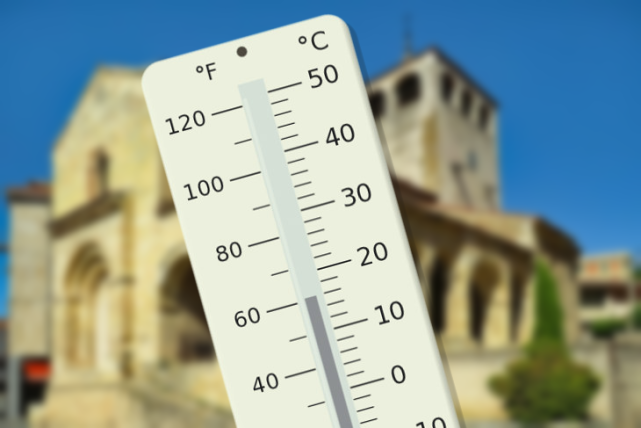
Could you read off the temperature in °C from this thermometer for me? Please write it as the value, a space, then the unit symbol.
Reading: 16 °C
